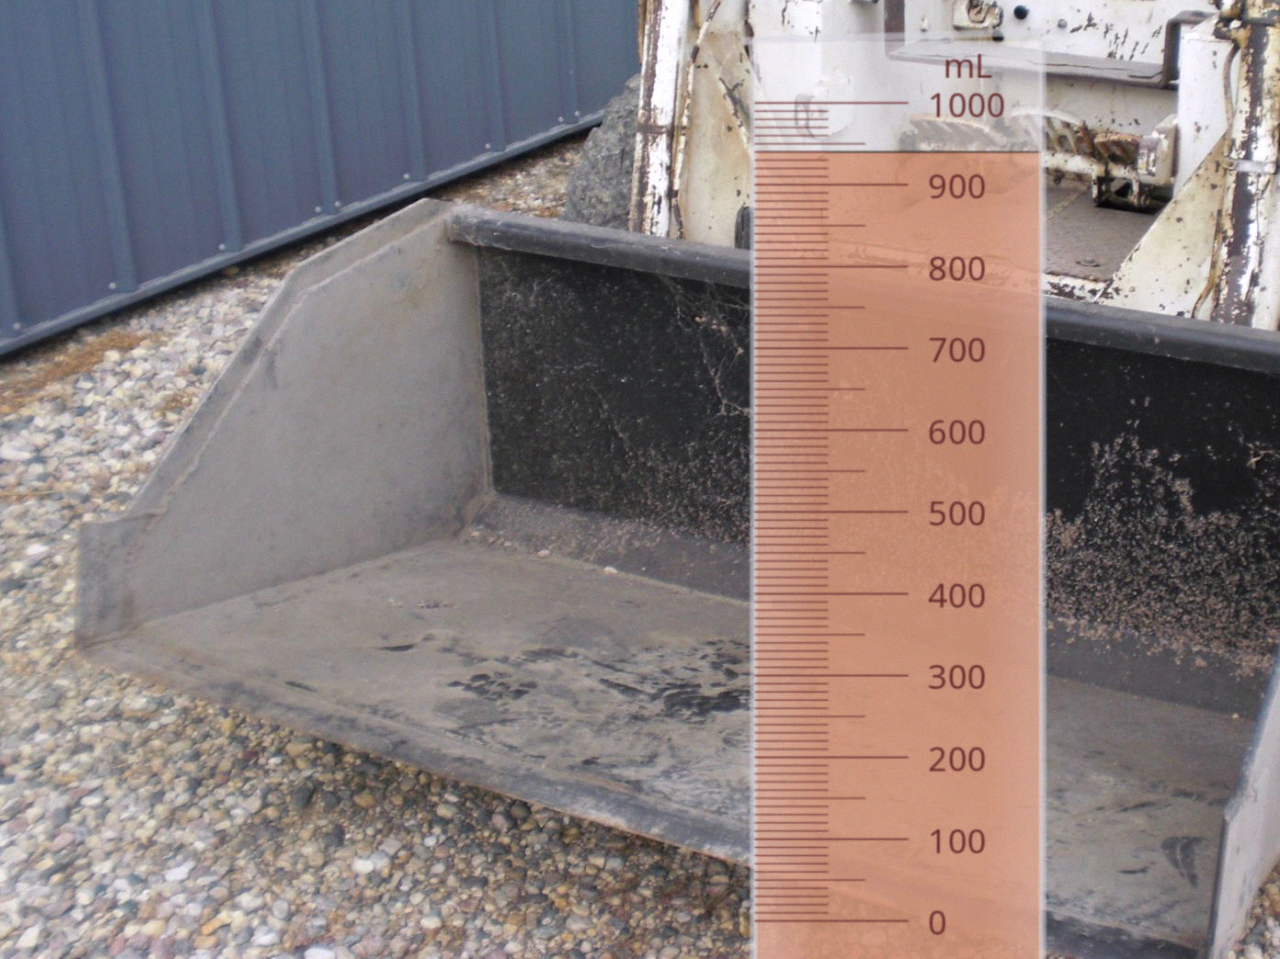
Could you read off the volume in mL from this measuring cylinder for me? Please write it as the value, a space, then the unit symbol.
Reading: 940 mL
